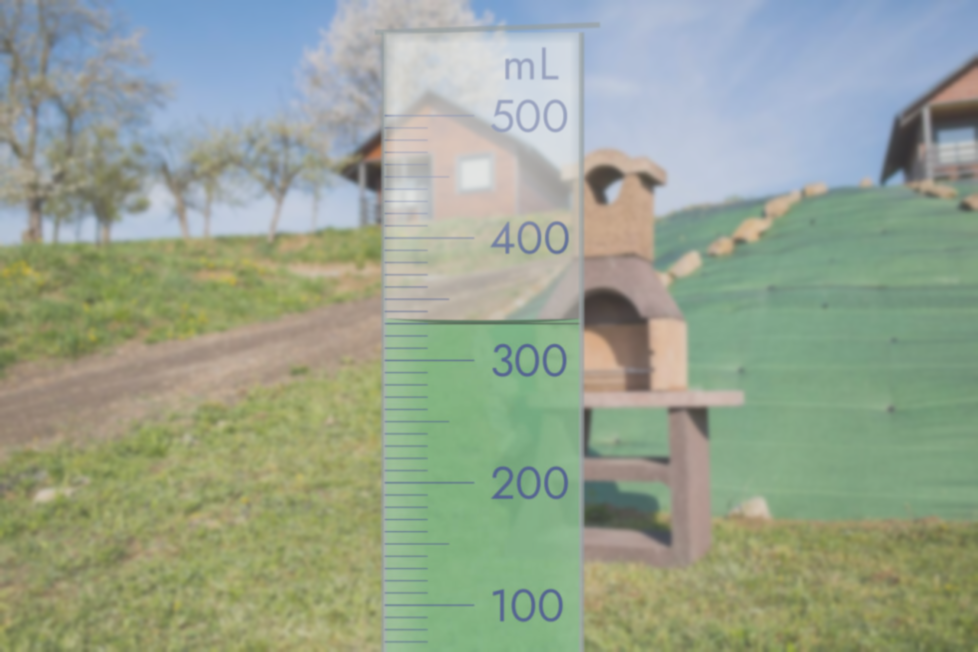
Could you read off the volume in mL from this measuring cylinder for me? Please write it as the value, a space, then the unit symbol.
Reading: 330 mL
